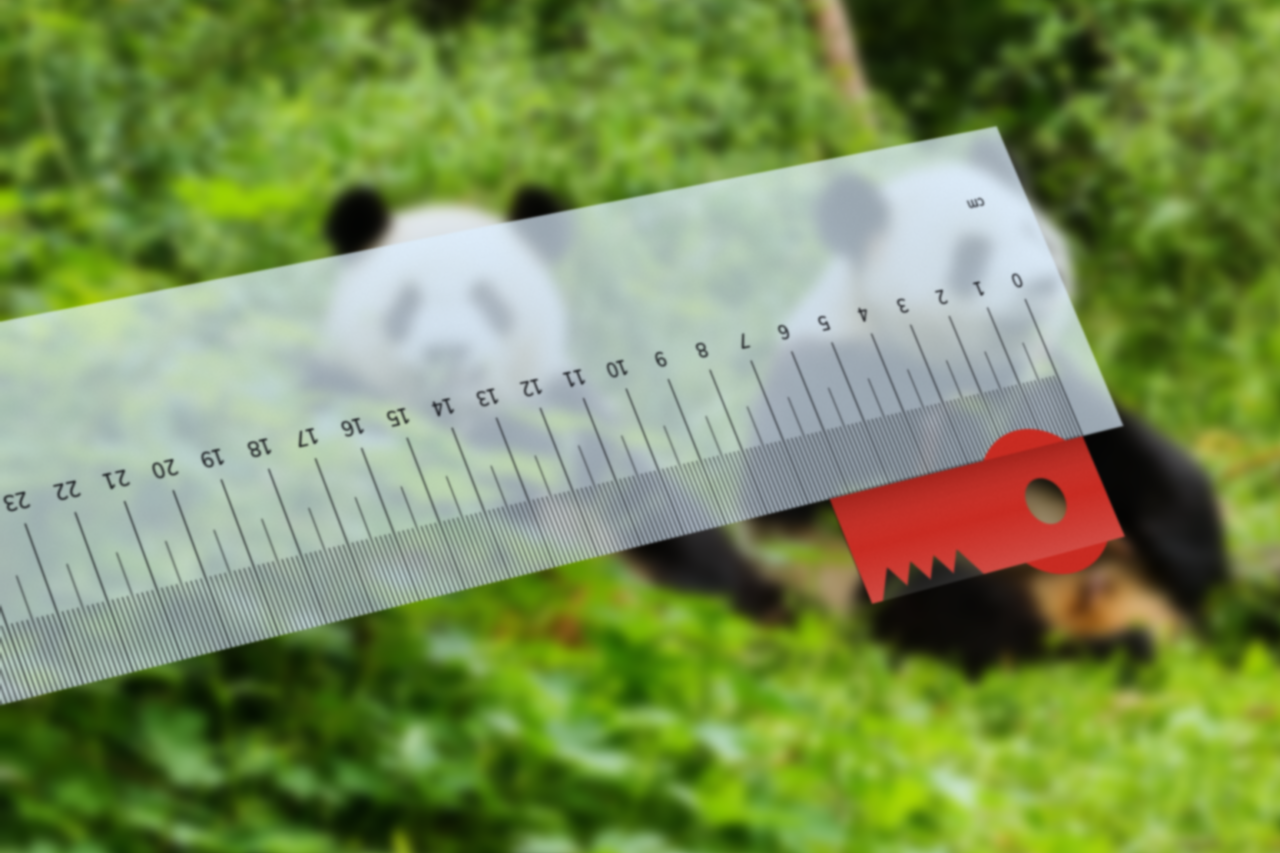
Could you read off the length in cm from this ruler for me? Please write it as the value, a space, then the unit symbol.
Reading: 6.5 cm
